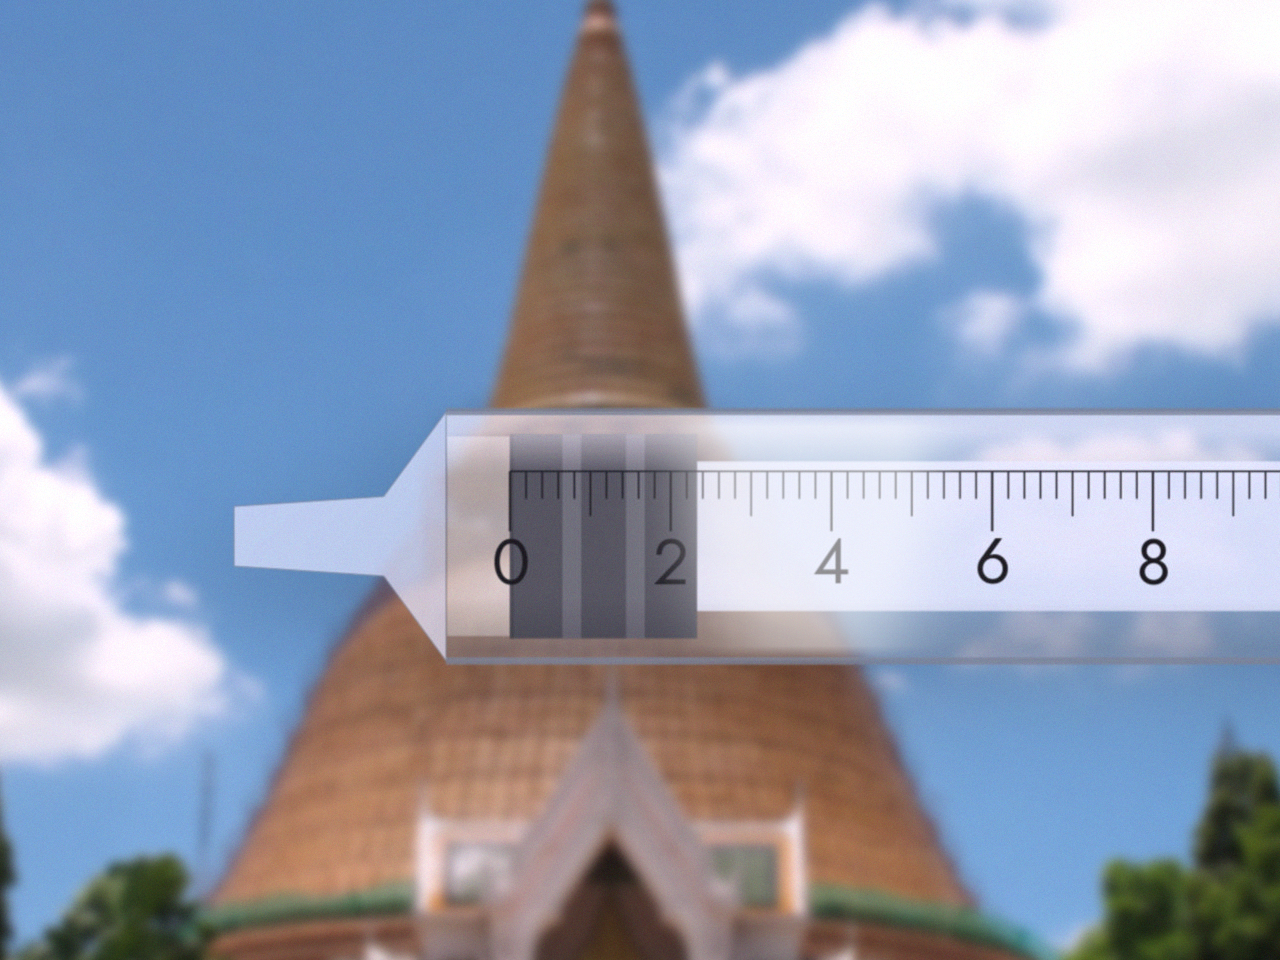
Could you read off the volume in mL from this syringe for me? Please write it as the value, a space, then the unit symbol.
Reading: 0 mL
